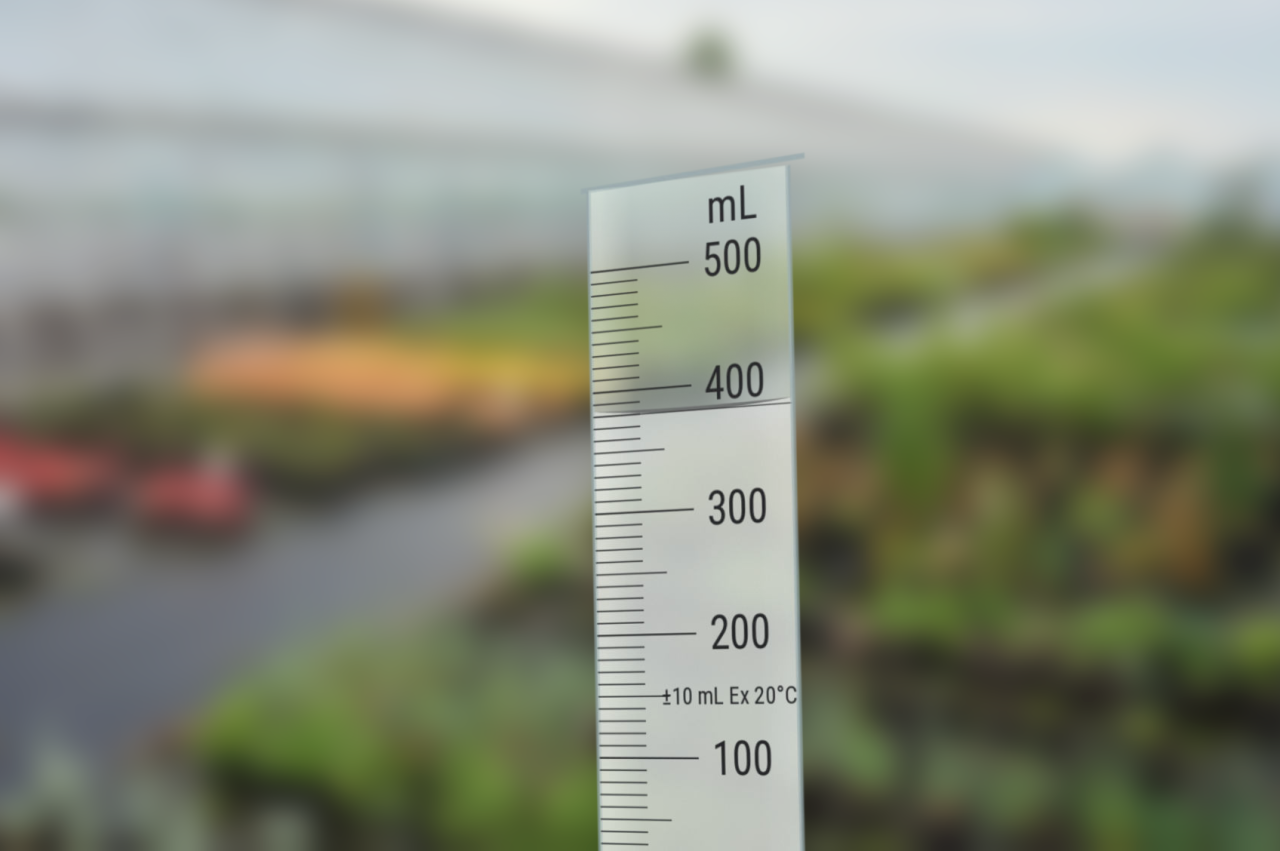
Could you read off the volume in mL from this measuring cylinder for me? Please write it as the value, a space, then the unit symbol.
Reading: 380 mL
